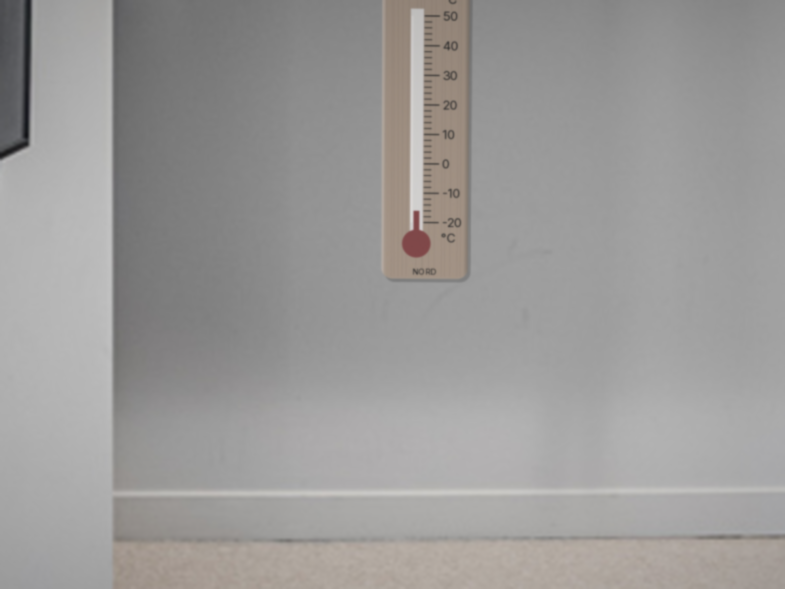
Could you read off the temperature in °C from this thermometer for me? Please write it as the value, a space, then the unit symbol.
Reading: -16 °C
